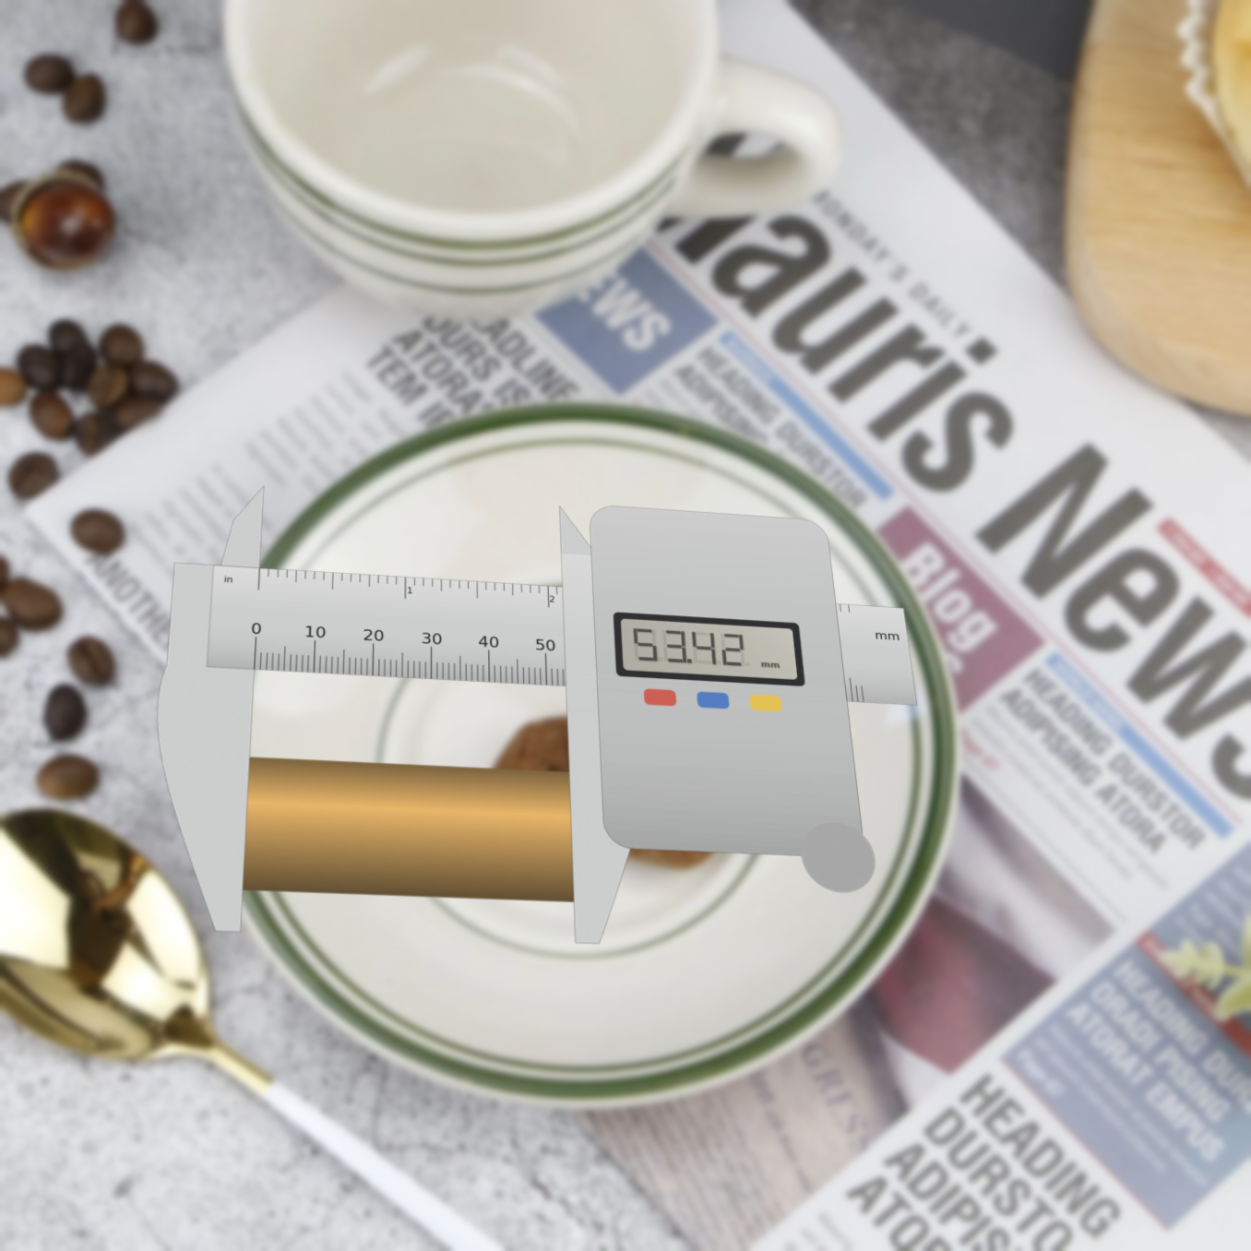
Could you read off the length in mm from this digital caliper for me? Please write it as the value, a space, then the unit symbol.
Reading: 53.42 mm
